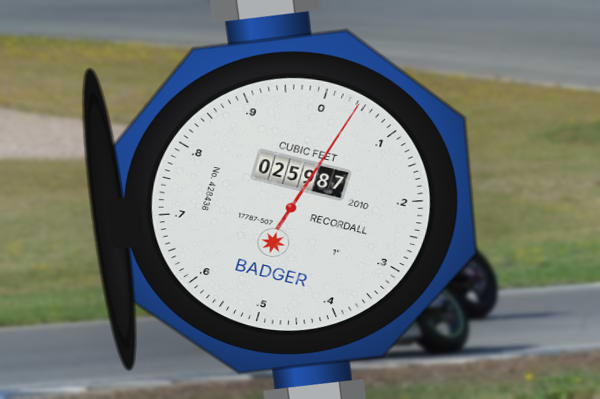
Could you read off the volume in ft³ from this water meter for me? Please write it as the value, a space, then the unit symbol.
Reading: 25987.04 ft³
